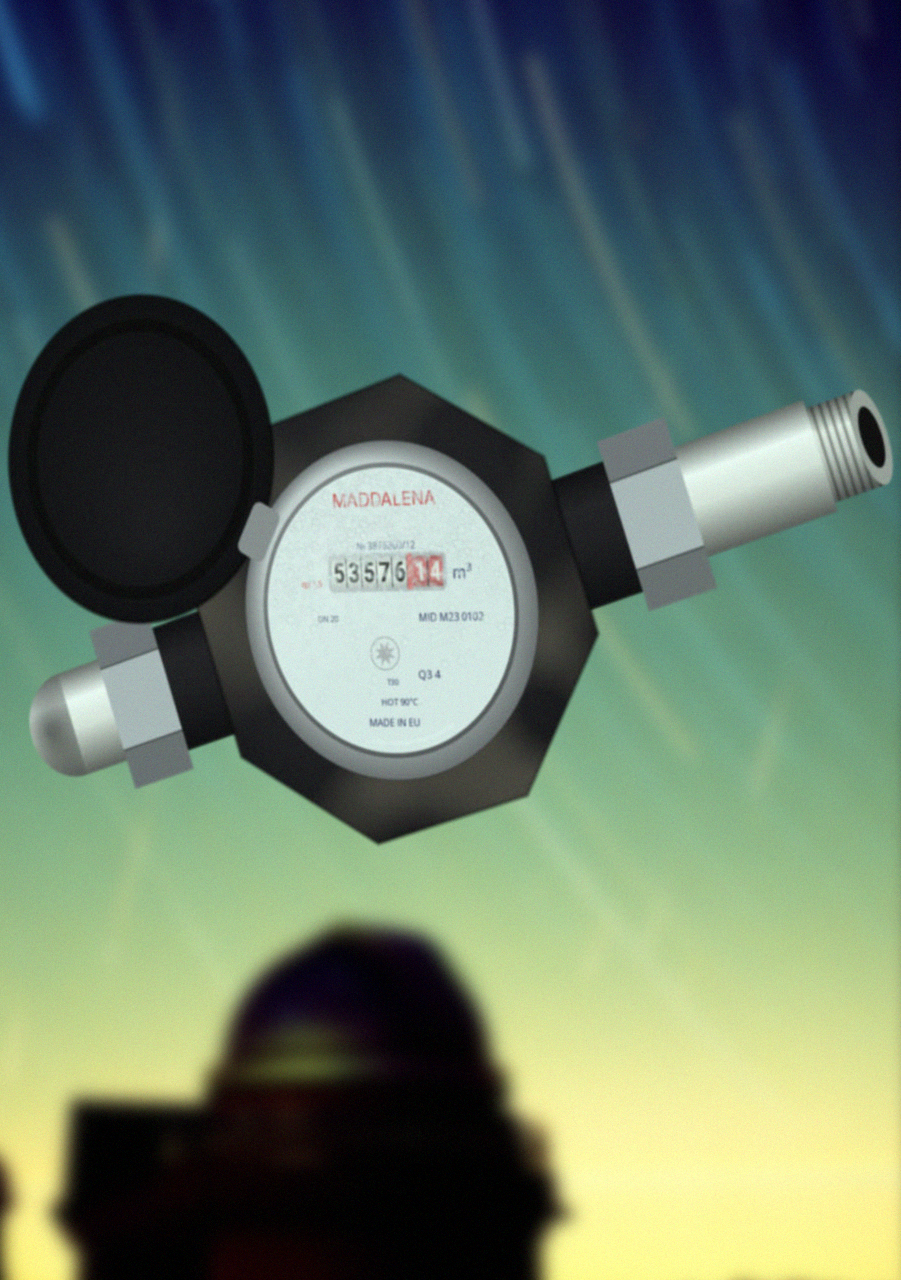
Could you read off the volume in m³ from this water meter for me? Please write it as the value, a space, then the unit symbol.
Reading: 53576.14 m³
